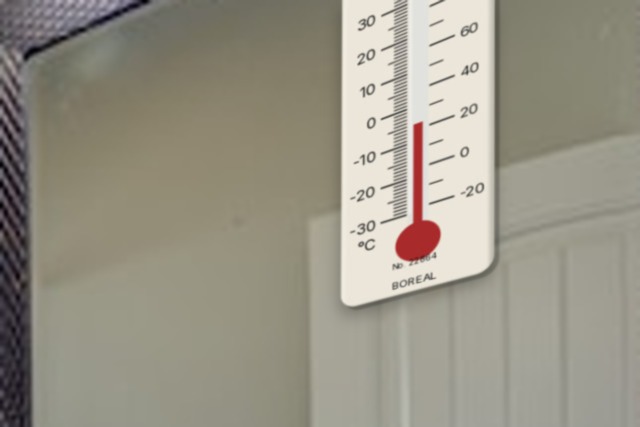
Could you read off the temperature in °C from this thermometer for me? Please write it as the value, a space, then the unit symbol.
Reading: -5 °C
